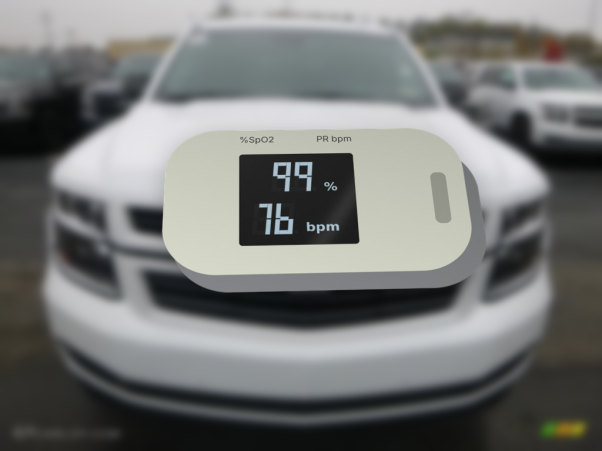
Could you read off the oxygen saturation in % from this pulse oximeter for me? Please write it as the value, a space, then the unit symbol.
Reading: 99 %
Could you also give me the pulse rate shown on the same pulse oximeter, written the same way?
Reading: 76 bpm
